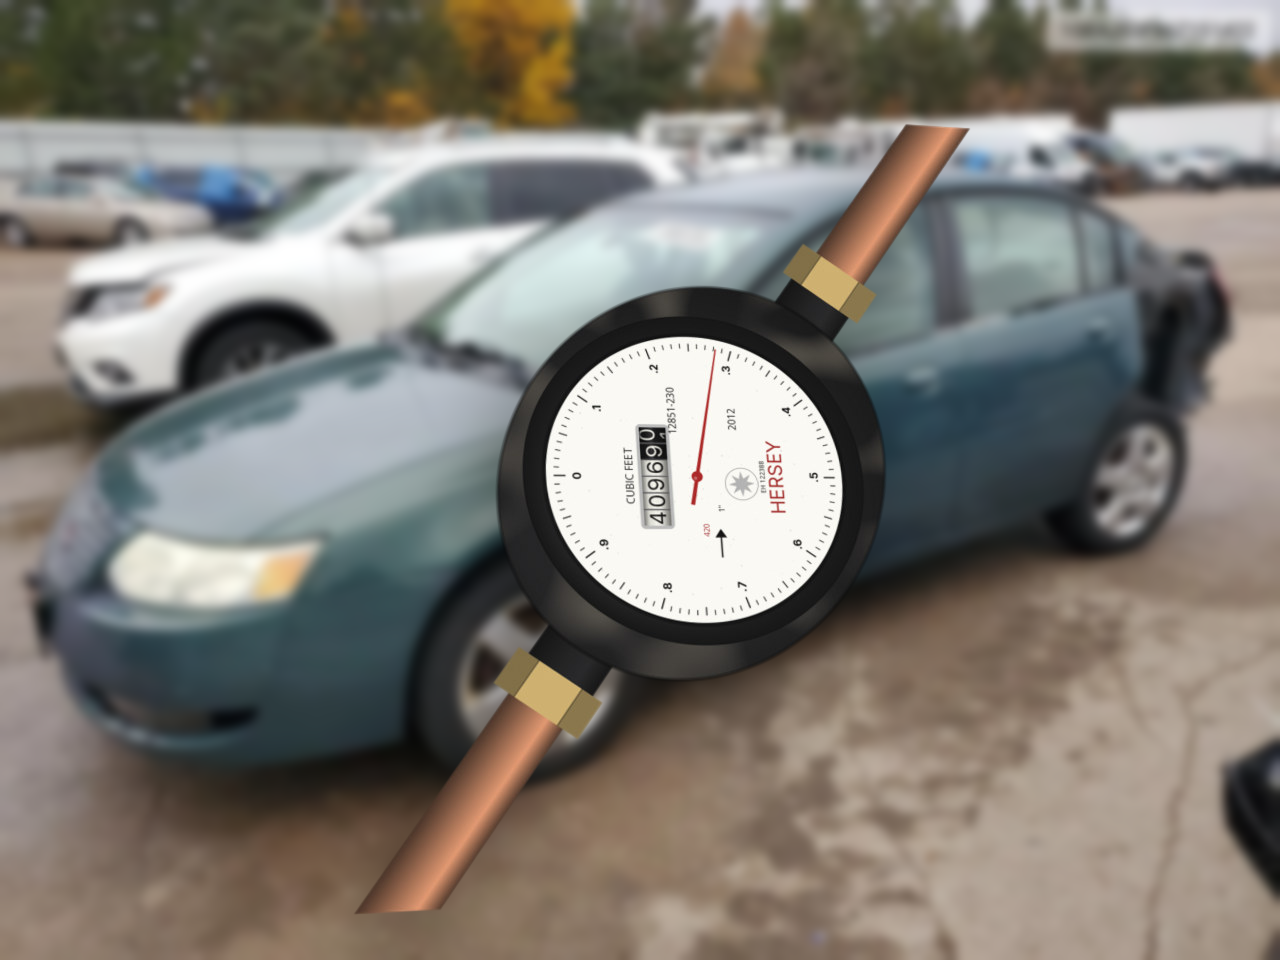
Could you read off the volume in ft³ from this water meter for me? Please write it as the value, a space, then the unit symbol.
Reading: 409690.28 ft³
